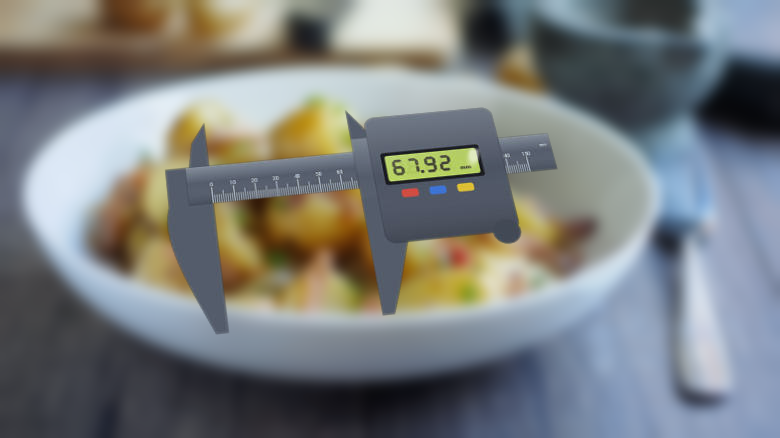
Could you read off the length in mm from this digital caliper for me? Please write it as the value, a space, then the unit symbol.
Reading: 67.92 mm
